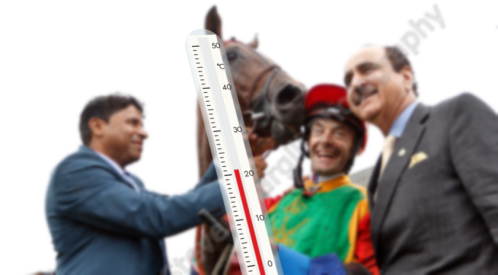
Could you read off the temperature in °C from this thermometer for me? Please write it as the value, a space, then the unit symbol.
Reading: 21 °C
